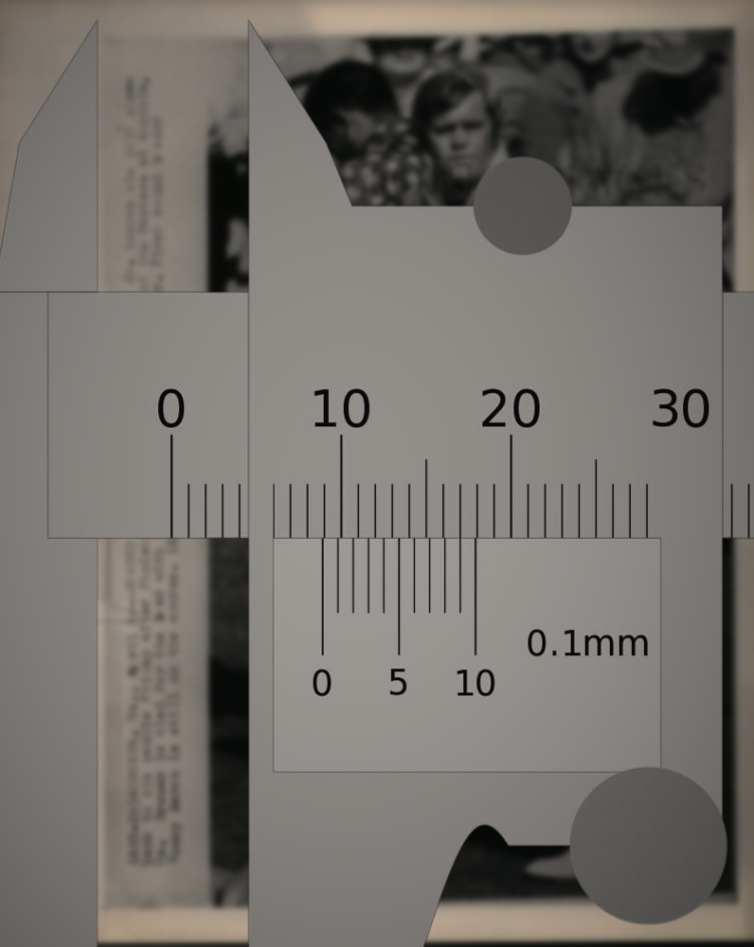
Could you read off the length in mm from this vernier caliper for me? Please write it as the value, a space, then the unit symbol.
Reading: 8.9 mm
